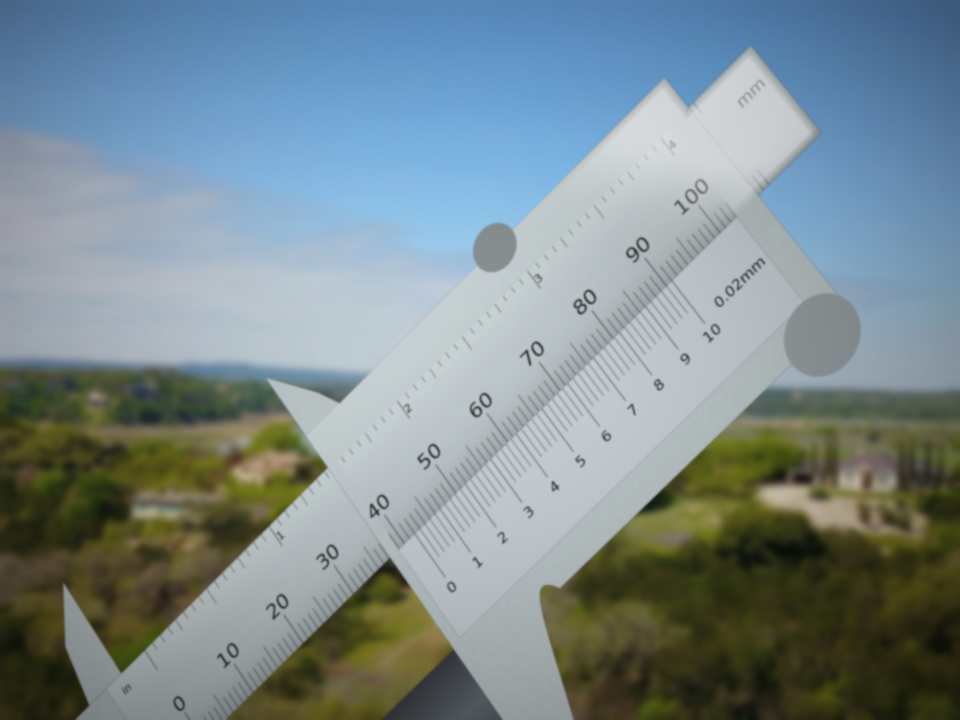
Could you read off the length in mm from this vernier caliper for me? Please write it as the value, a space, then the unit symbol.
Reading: 42.0 mm
